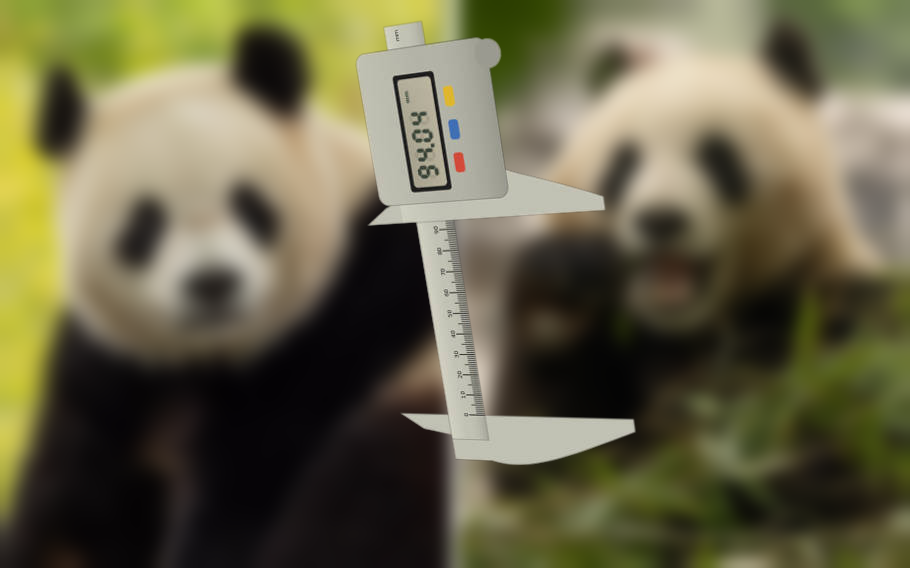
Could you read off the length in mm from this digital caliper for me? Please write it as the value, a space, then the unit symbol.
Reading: 94.04 mm
